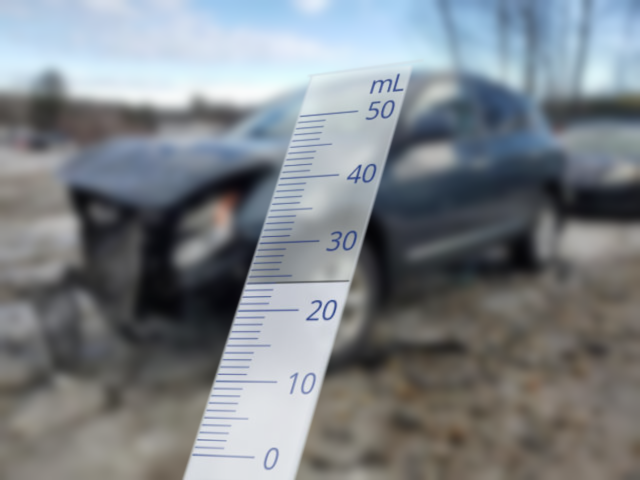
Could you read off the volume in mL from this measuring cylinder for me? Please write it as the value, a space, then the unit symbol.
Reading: 24 mL
